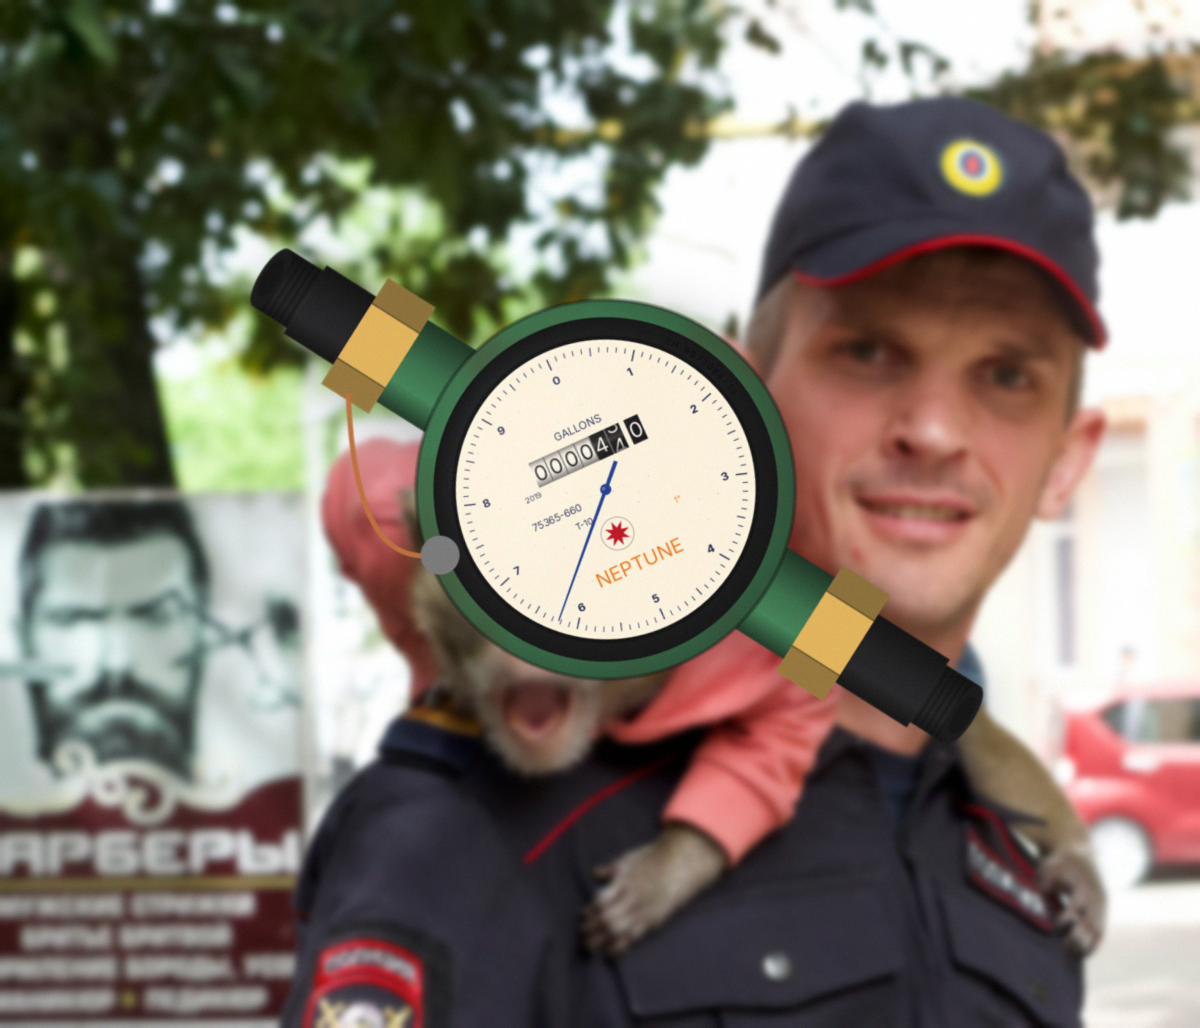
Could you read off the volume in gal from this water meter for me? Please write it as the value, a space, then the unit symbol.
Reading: 436.2 gal
